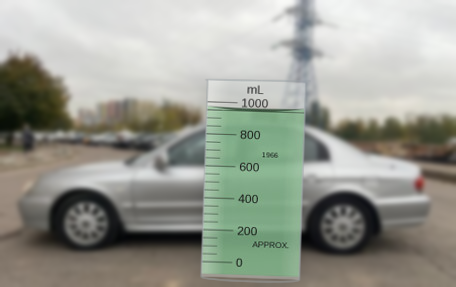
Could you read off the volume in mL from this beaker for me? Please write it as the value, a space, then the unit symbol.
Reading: 950 mL
